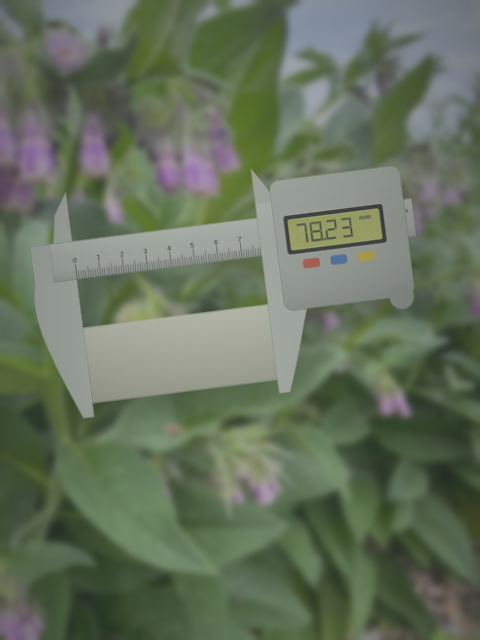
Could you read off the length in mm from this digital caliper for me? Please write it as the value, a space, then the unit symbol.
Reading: 78.23 mm
